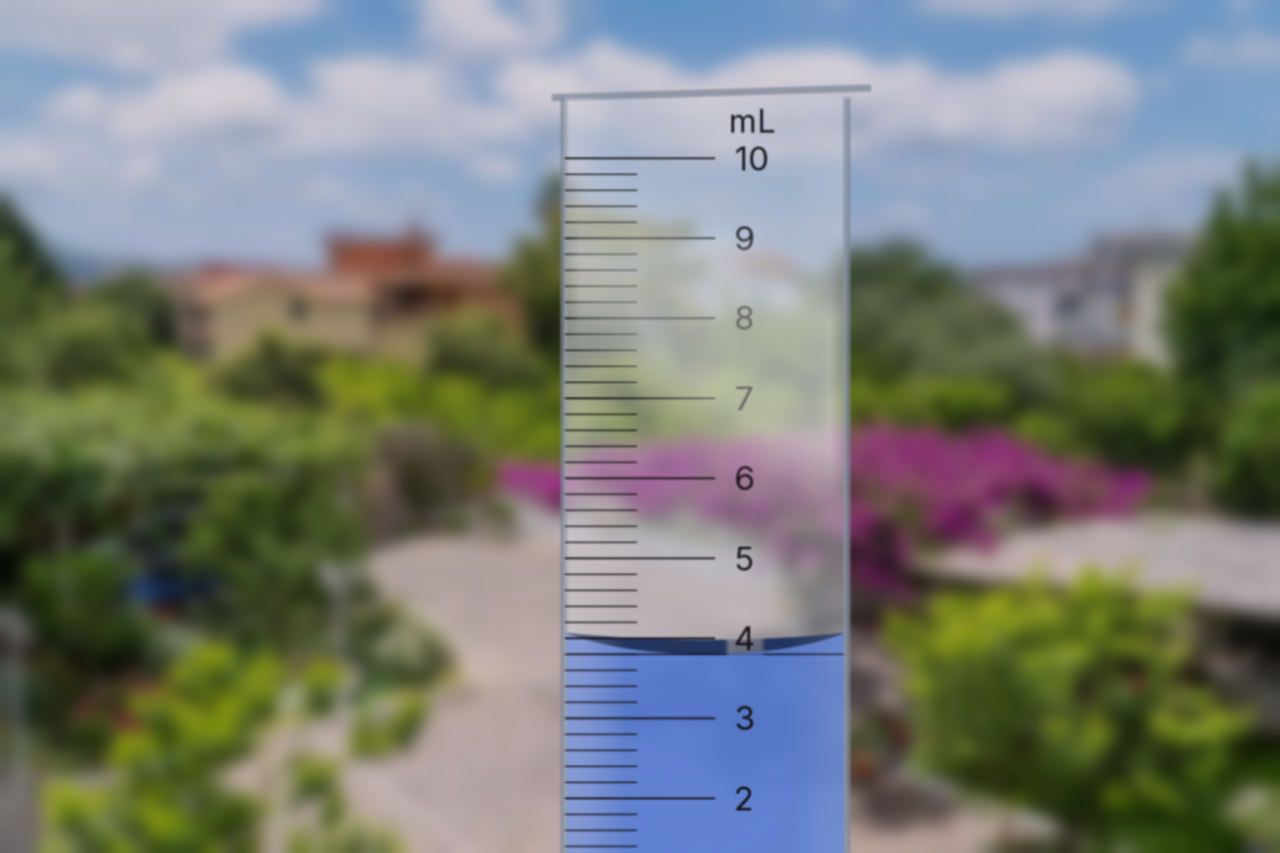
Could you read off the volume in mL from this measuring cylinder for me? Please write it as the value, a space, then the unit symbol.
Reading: 3.8 mL
